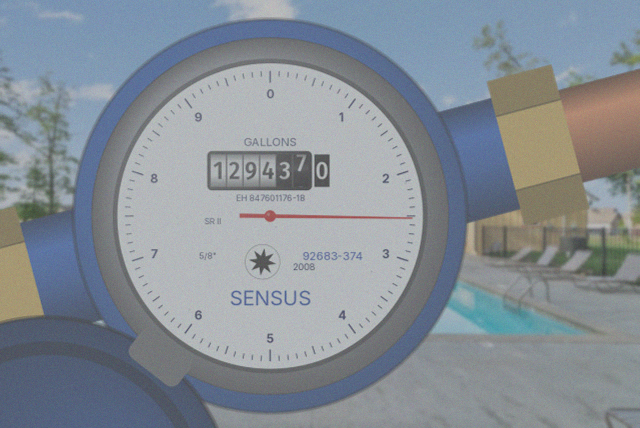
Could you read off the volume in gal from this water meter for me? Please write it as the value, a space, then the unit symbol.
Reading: 1294372.5 gal
